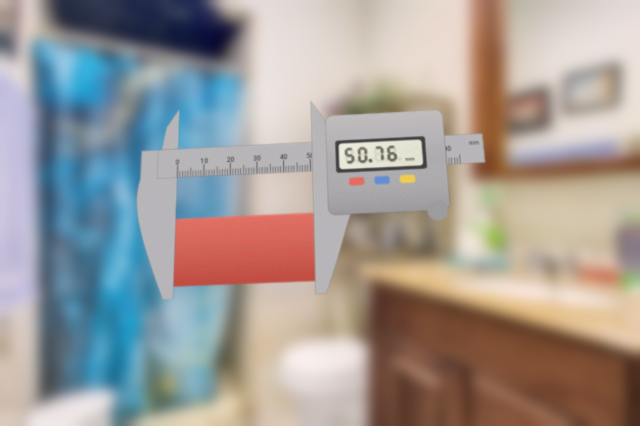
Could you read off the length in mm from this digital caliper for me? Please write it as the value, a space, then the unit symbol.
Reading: 50.76 mm
